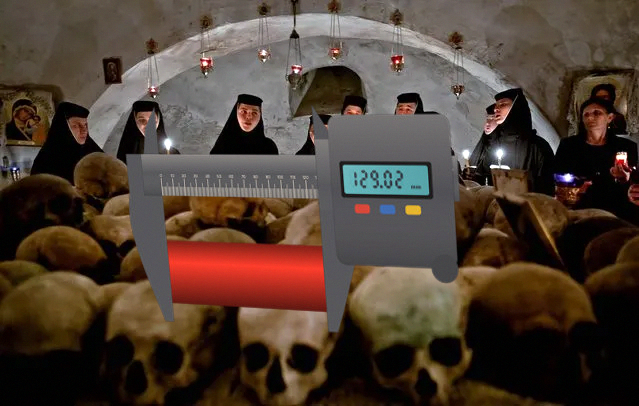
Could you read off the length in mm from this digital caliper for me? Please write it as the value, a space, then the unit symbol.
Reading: 129.02 mm
